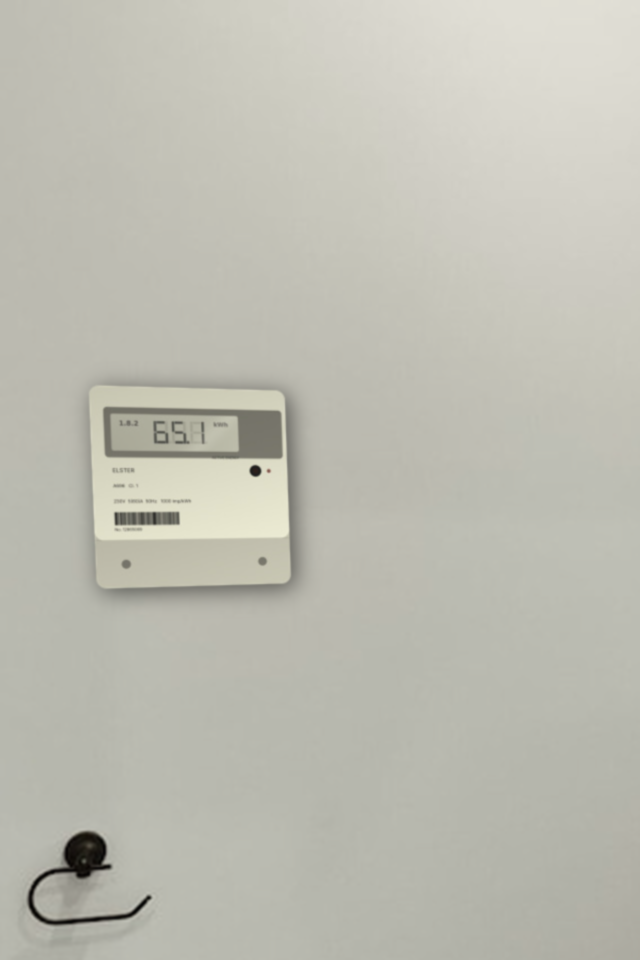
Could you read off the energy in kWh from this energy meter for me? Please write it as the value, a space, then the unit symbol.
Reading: 65.1 kWh
